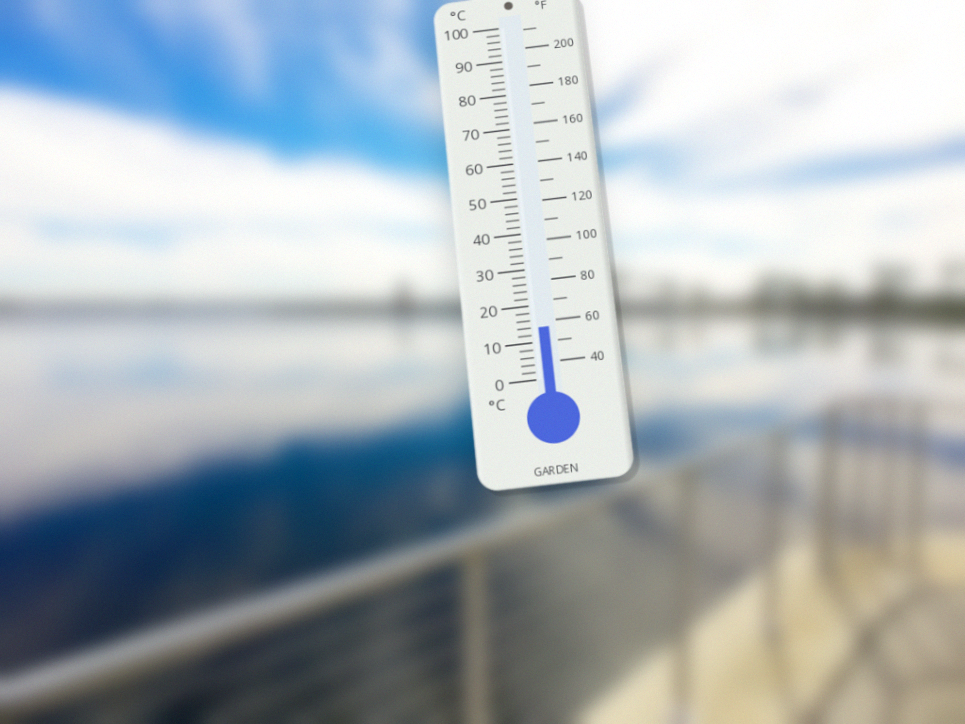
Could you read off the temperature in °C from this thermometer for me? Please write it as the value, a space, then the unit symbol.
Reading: 14 °C
